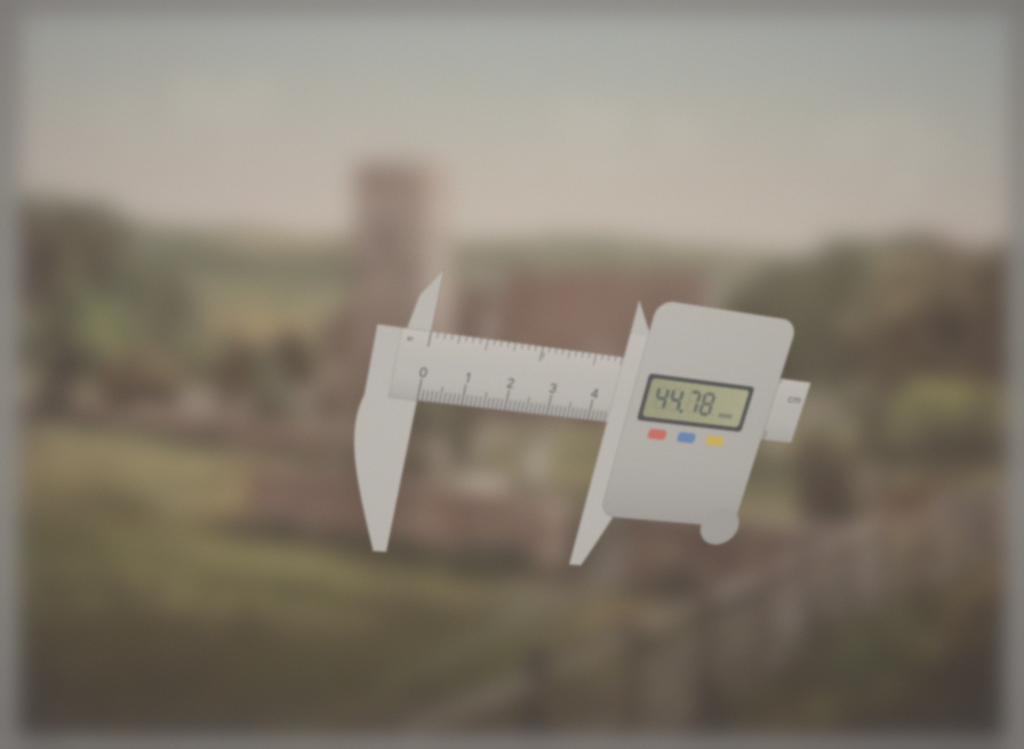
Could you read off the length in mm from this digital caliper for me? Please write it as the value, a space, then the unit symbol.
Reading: 44.78 mm
